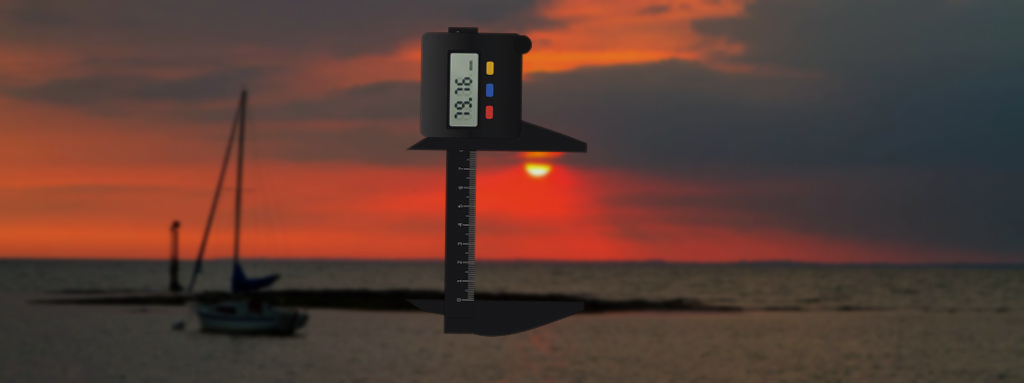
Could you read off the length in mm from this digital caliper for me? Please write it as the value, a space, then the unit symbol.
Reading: 79.76 mm
